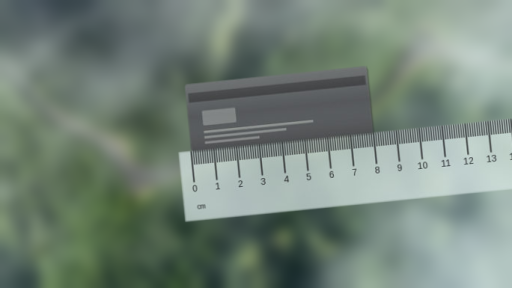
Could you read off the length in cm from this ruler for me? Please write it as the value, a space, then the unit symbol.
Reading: 8 cm
